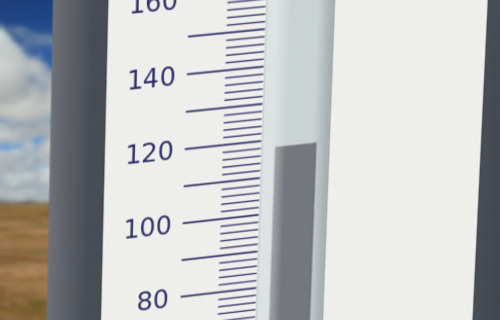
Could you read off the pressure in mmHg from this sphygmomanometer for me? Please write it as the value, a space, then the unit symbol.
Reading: 118 mmHg
